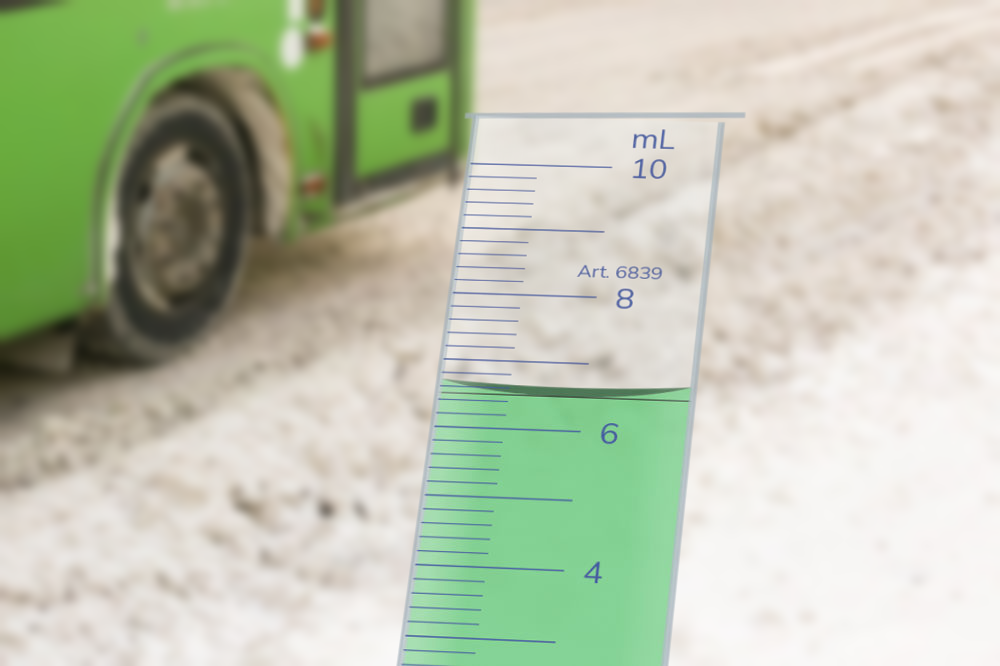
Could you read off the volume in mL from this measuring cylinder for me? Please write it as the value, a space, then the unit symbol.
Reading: 6.5 mL
